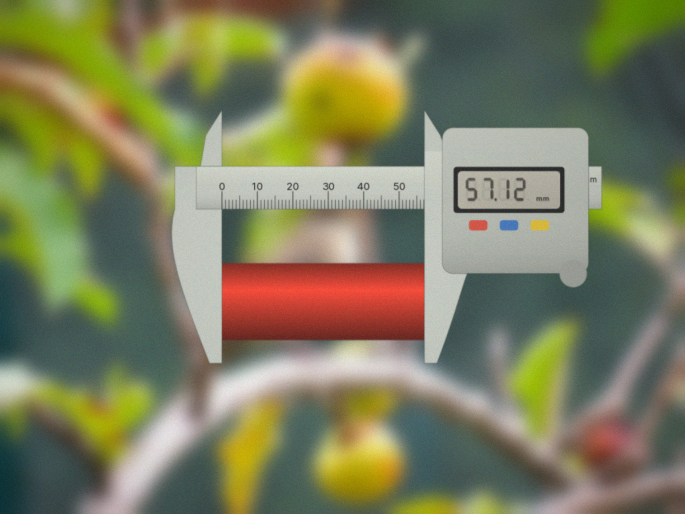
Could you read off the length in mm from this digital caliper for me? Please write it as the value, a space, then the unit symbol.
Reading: 57.12 mm
